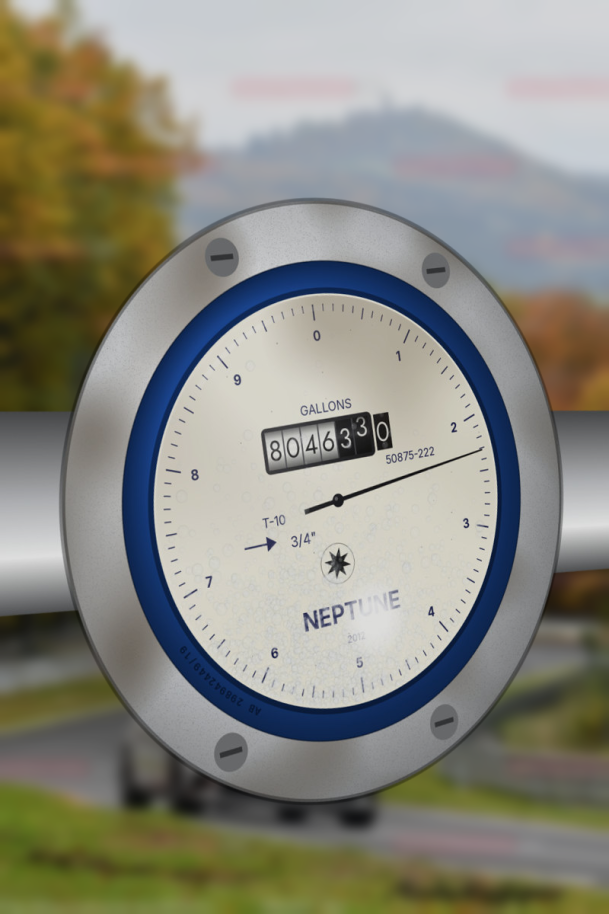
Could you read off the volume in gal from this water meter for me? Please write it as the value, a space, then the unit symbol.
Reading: 8046332.3 gal
